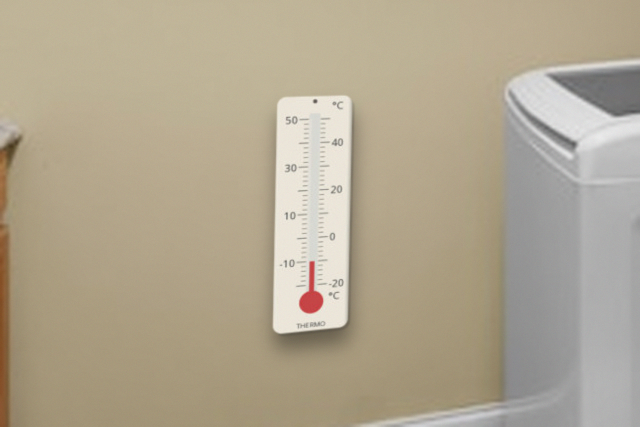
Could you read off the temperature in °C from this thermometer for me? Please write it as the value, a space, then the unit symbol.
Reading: -10 °C
